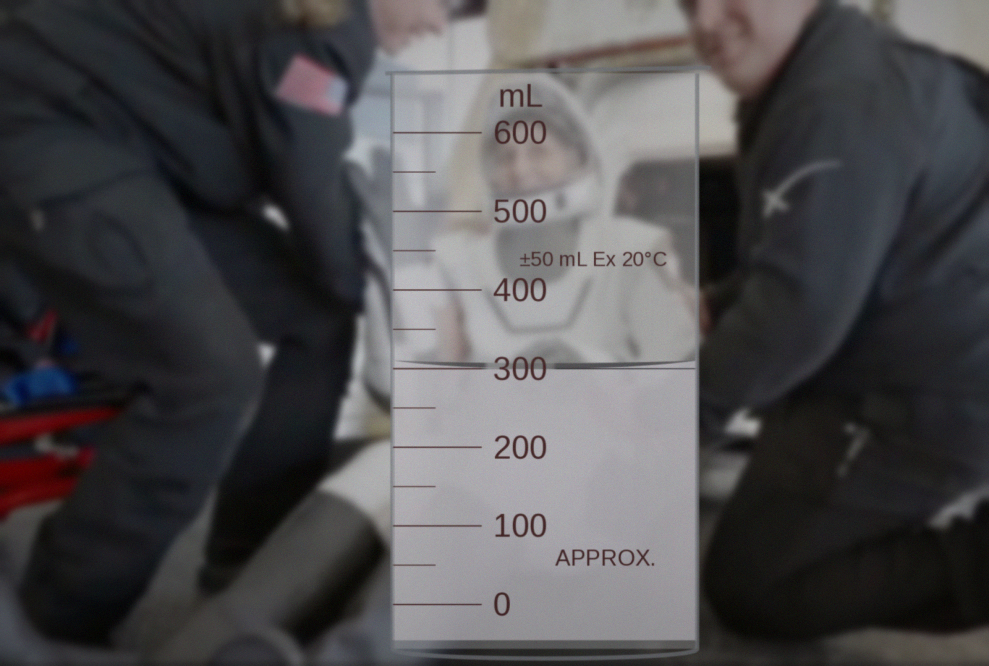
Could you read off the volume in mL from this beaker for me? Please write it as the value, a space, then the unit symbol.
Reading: 300 mL
